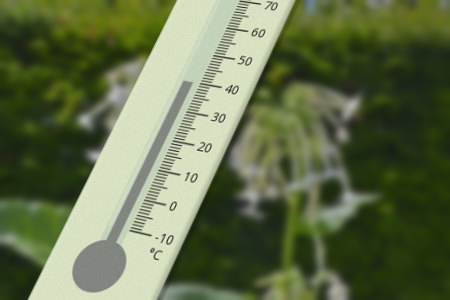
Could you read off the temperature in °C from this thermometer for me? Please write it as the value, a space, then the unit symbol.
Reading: 40 °C
